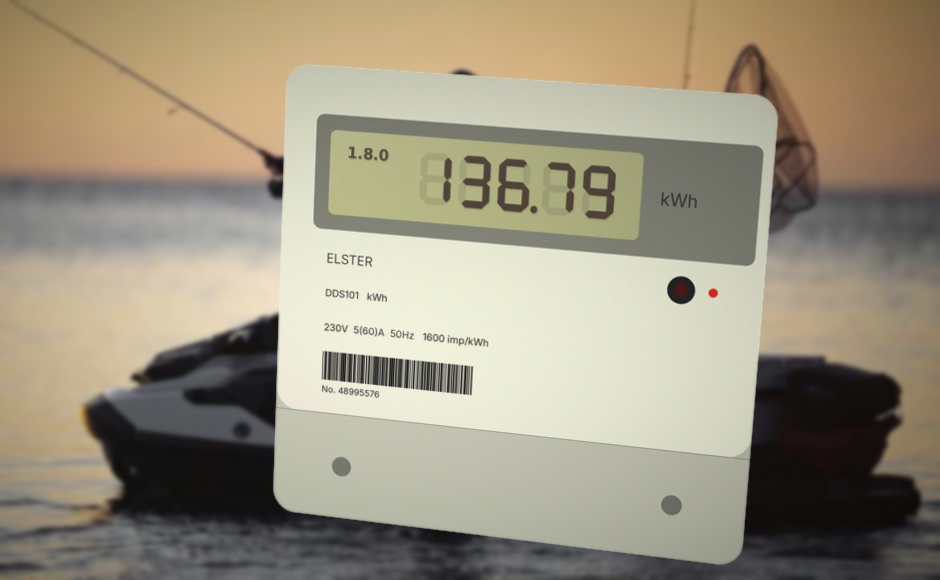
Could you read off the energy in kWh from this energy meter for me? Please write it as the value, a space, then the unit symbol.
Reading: 136.79 kWh
